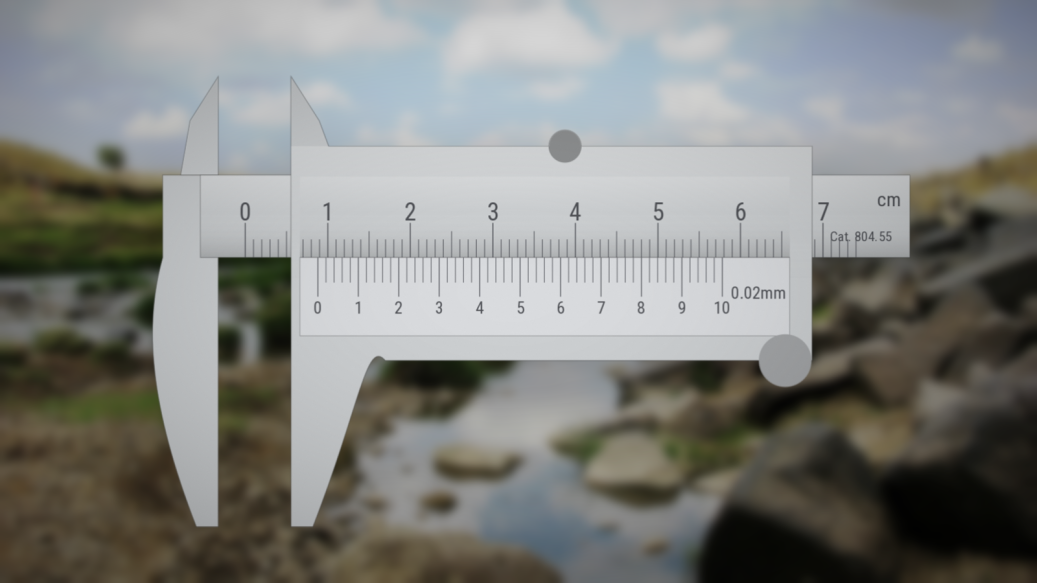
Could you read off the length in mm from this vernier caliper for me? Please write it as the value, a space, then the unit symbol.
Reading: 8.8 mm
